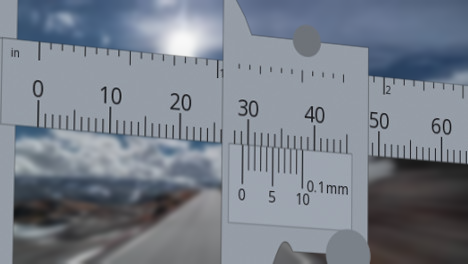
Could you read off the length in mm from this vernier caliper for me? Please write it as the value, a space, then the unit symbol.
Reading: 29.2 mm
